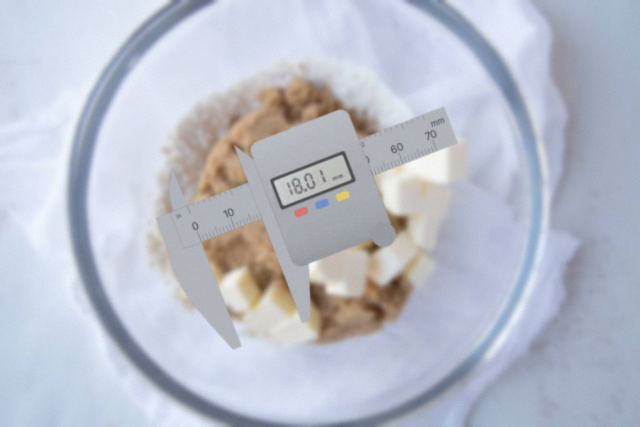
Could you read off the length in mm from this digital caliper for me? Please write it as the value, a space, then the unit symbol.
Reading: 18.01 mm
